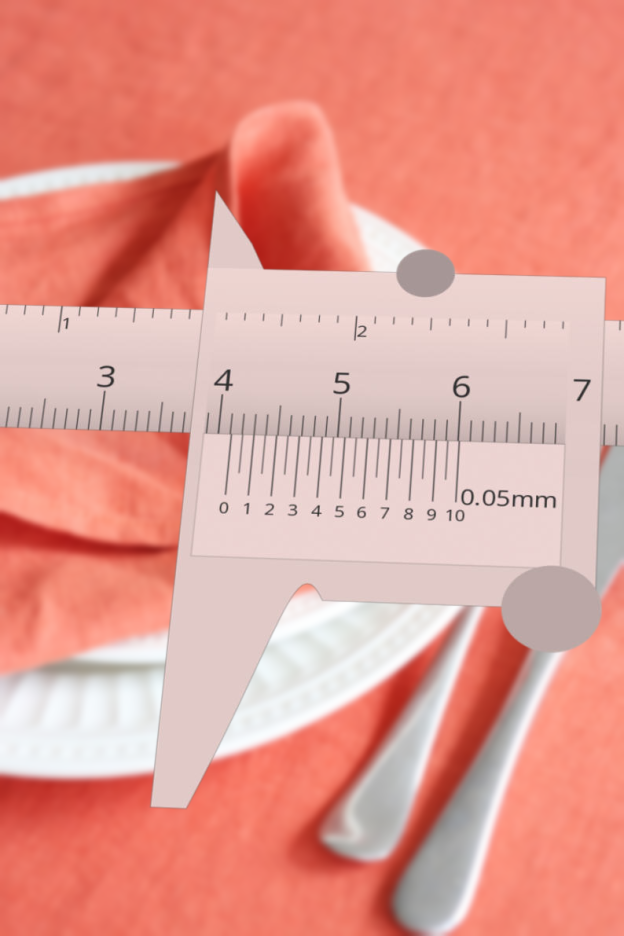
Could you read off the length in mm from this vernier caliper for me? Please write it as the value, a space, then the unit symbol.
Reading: 41.1 mm
